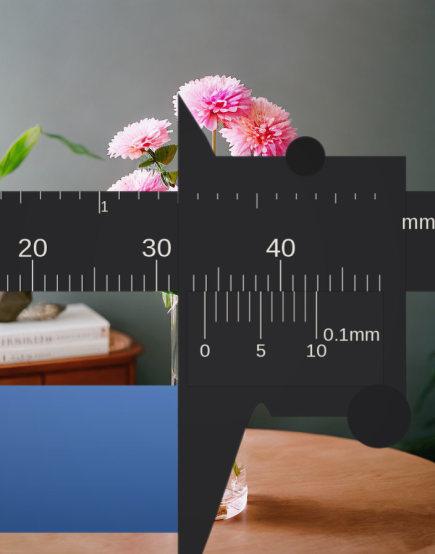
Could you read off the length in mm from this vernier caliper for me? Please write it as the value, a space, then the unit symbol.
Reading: 33.9 mm
